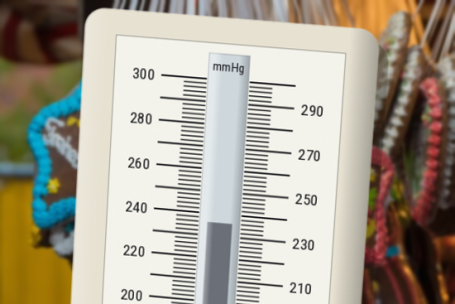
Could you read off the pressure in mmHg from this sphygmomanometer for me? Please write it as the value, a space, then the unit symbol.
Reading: 236 mmHg
